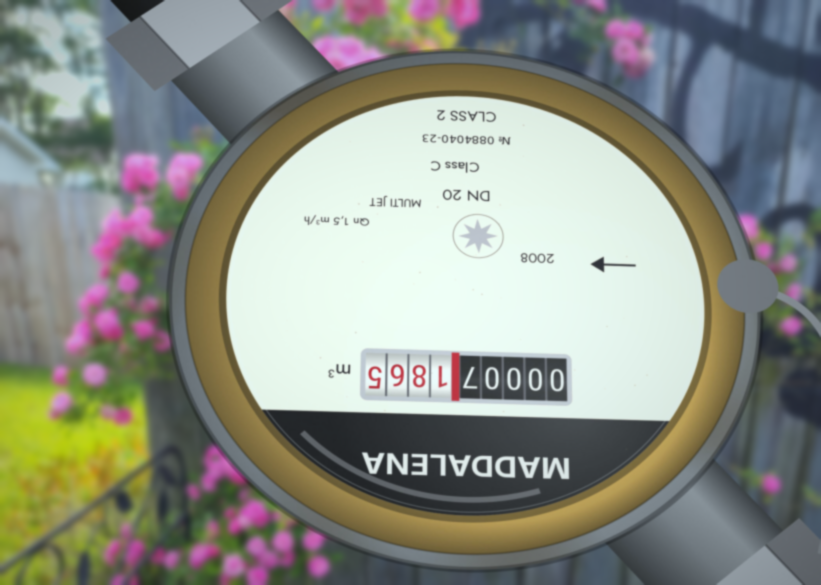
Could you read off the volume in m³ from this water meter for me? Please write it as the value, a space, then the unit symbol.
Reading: 7.1865 m³
